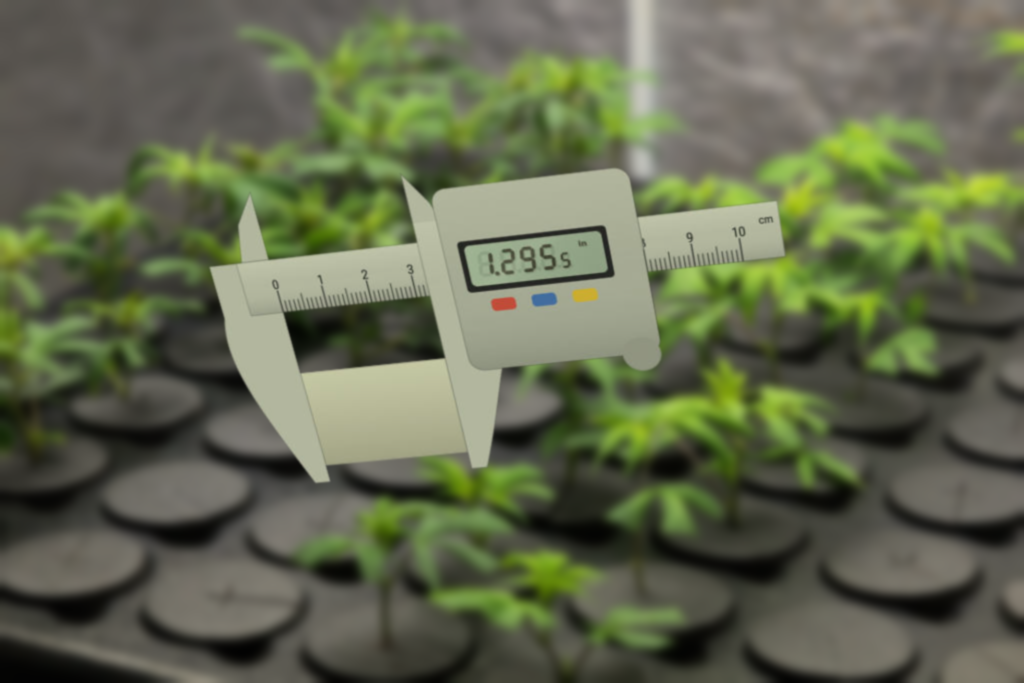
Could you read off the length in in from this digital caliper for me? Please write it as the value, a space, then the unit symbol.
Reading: 1.2955 in
